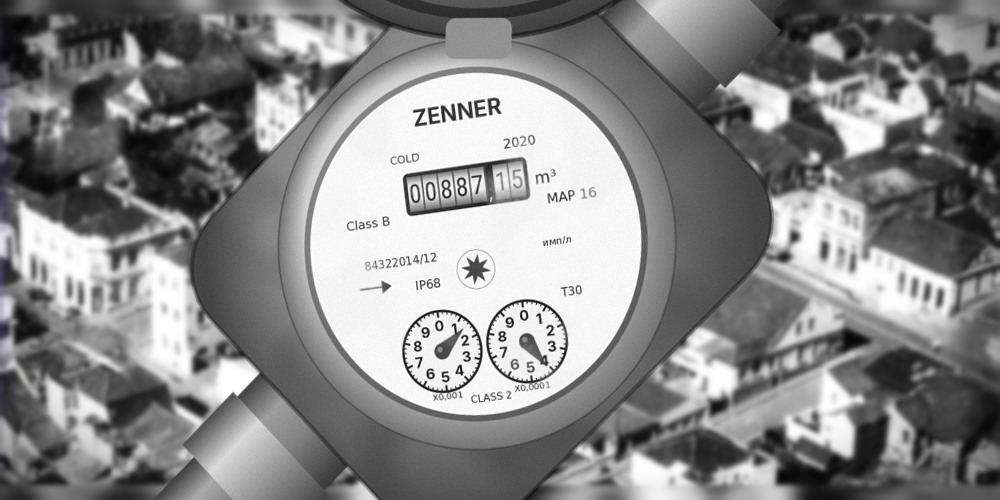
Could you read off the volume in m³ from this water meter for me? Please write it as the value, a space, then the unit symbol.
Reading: 887.1514 m³
